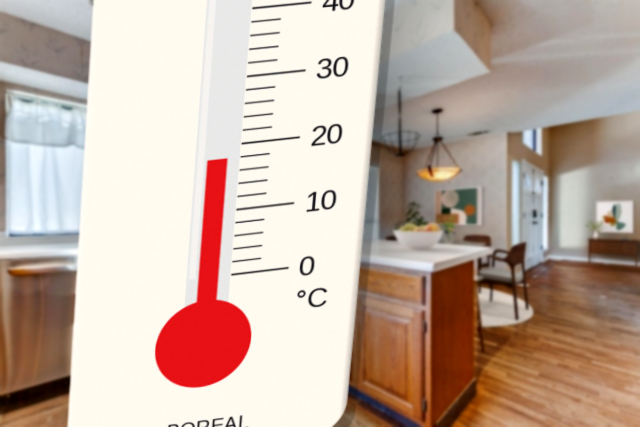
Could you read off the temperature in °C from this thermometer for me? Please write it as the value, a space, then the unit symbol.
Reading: 18 °C
